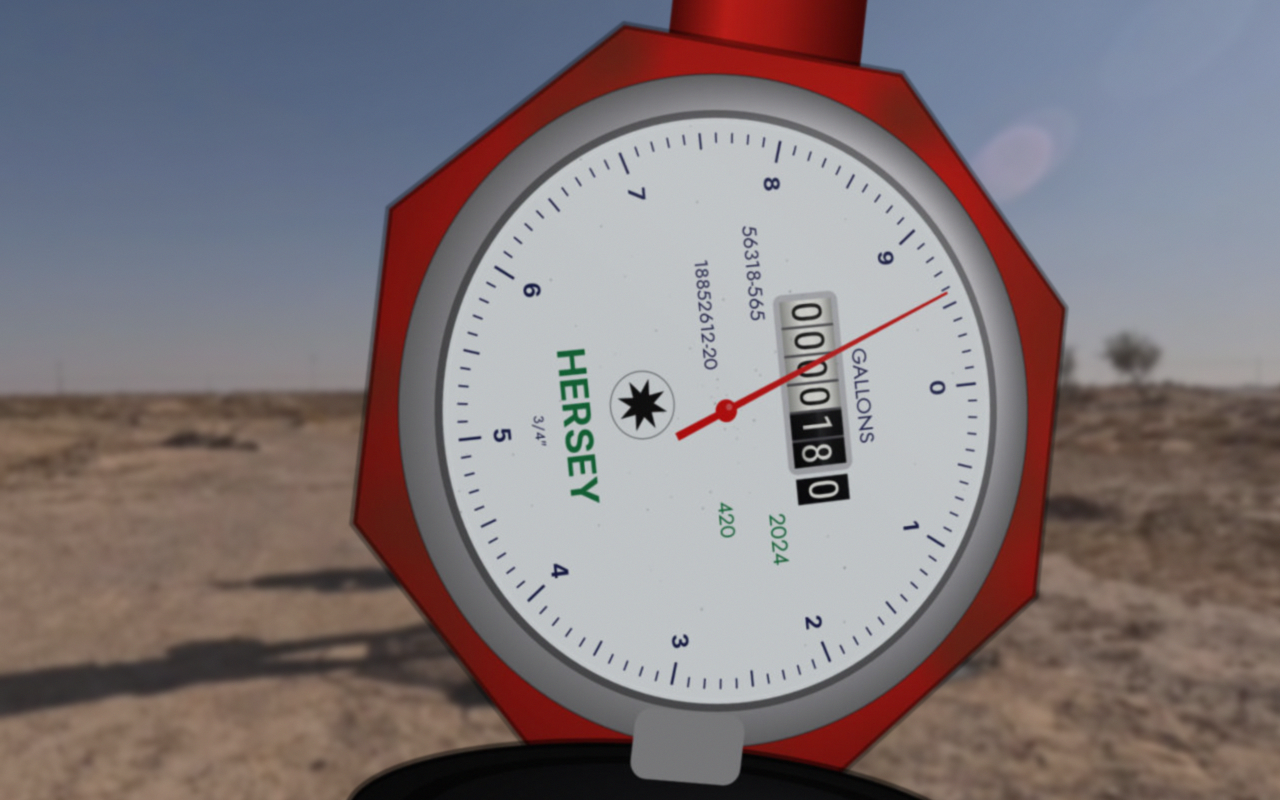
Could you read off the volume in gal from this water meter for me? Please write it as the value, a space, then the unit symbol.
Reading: 179.4 gal
